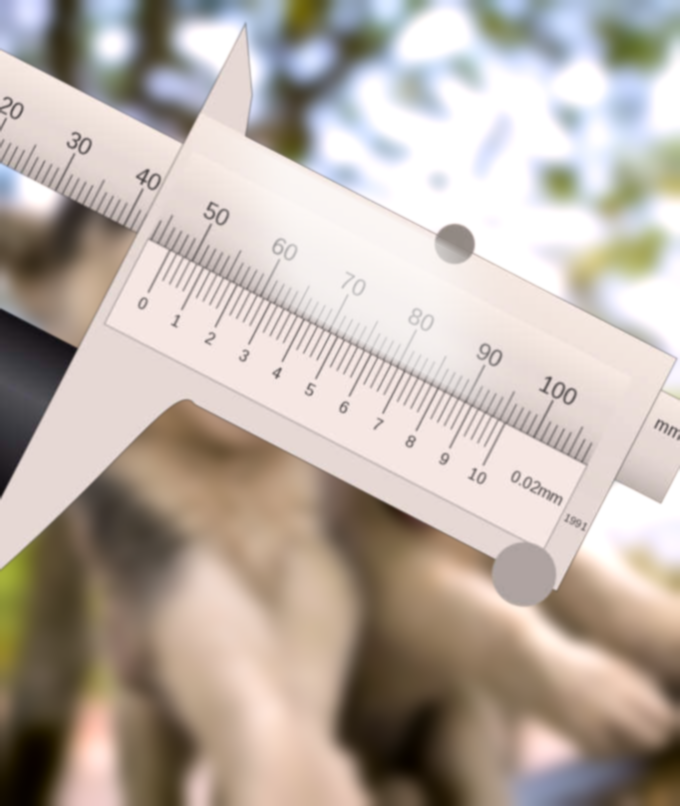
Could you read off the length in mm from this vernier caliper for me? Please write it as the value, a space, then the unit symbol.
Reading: 46.8 mm
